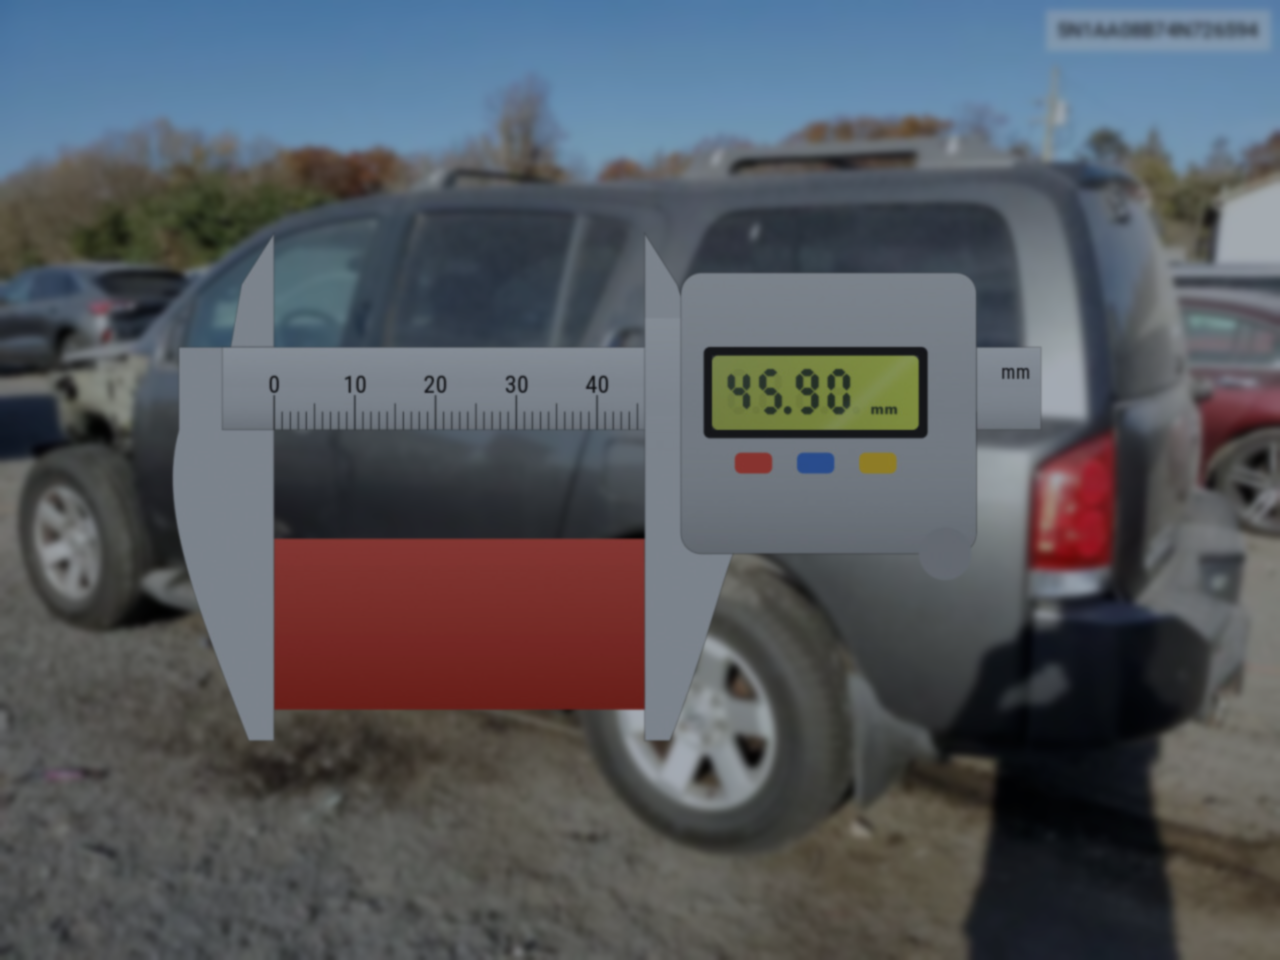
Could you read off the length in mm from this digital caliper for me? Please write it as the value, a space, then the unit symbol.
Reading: 45.90 mm
